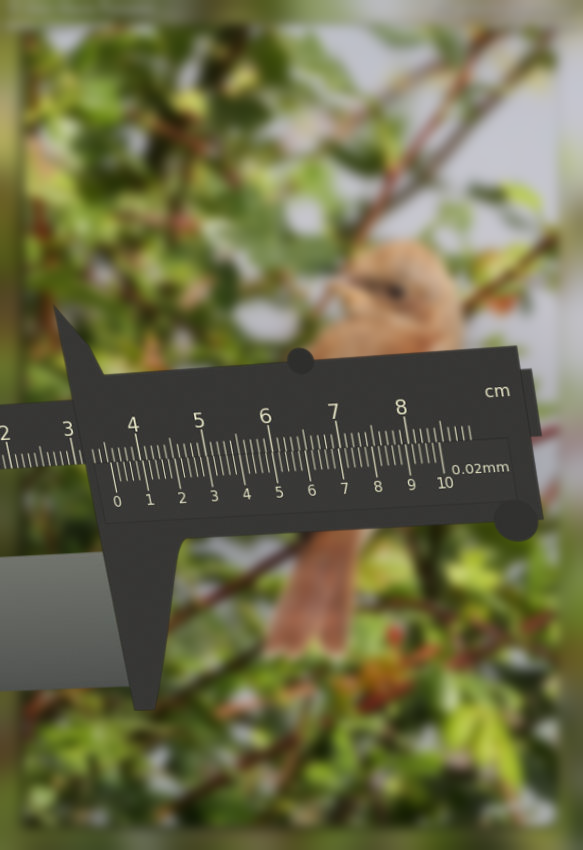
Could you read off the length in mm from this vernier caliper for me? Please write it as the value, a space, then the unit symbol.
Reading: 35.4 mm
